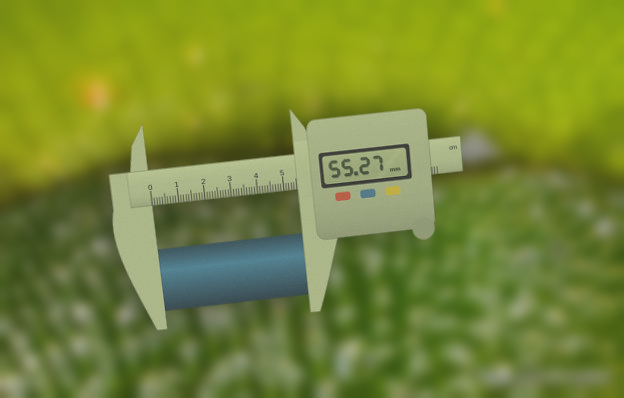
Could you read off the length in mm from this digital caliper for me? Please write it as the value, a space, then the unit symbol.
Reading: 55.27 mm
